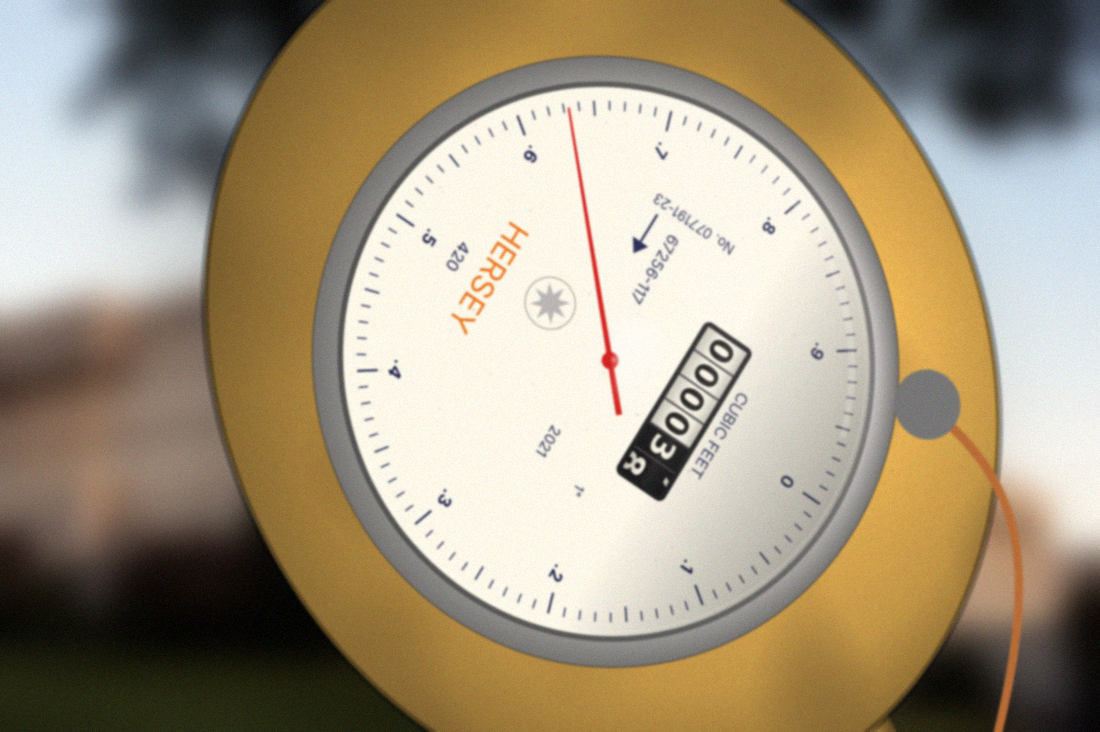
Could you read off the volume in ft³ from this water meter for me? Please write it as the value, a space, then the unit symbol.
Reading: 37.63 ft³
